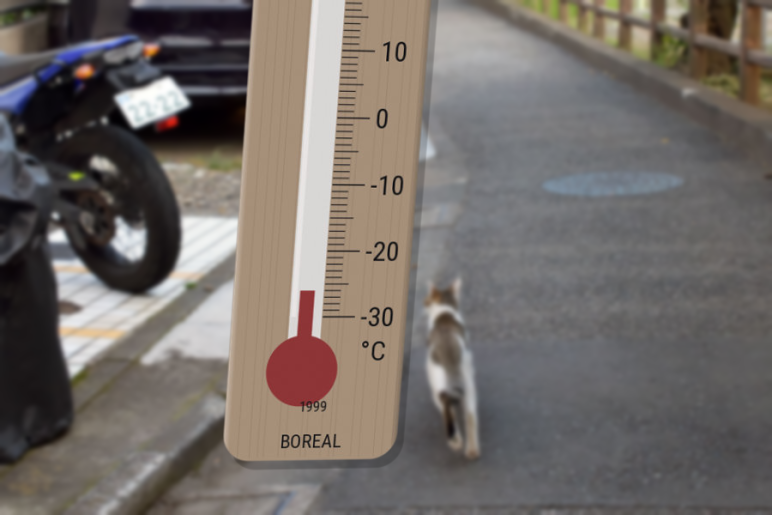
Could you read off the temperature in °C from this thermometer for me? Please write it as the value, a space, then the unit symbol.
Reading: -26 °C
